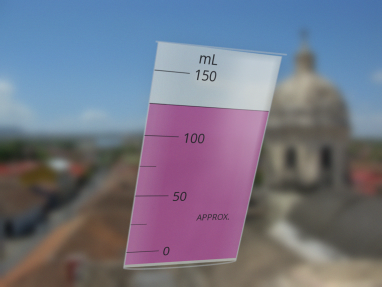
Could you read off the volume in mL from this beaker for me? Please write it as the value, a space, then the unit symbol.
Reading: 125 mL
